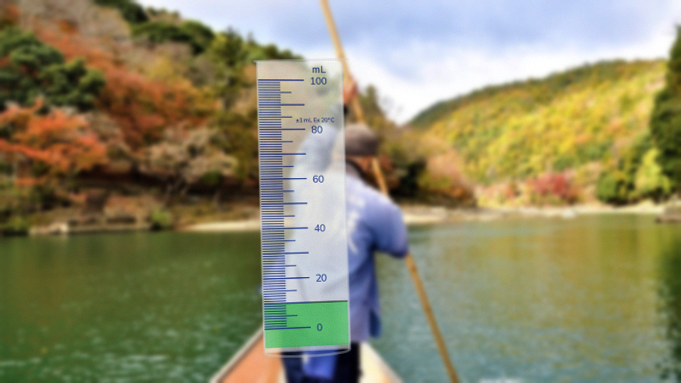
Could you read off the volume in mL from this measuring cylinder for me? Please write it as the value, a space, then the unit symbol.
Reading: 10 mL
